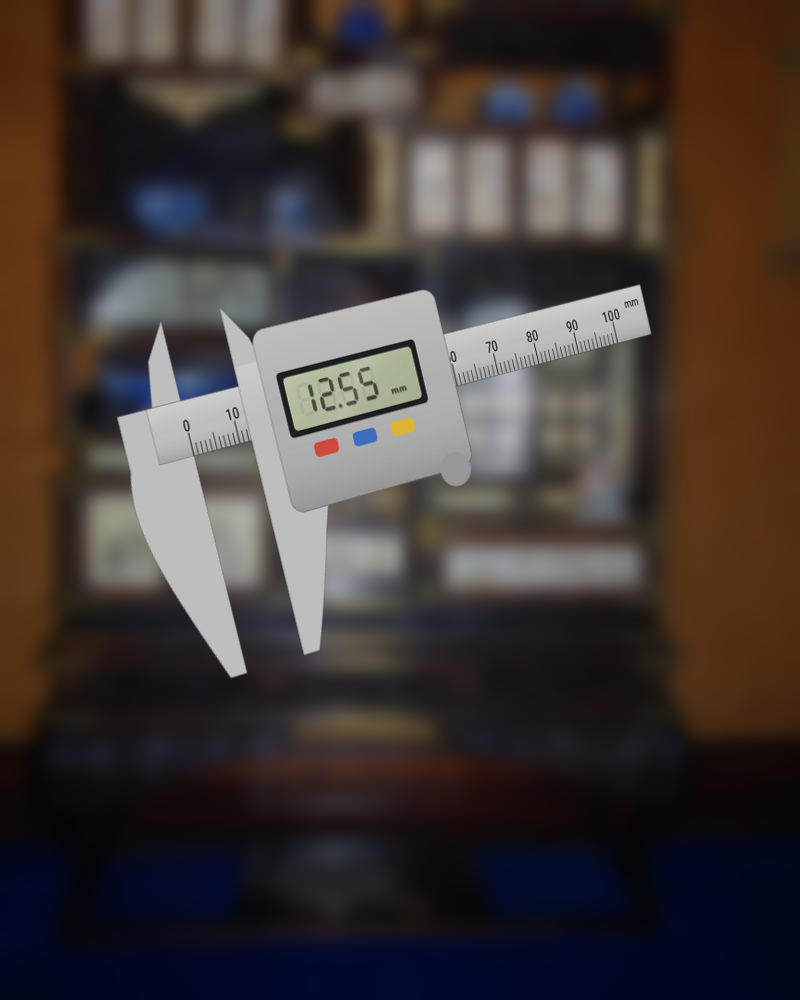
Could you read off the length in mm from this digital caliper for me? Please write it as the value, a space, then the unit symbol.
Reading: 12.55 mm
